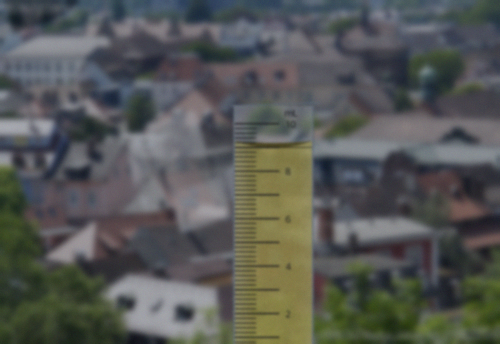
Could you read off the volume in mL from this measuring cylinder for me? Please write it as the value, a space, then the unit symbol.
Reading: 9 mL
